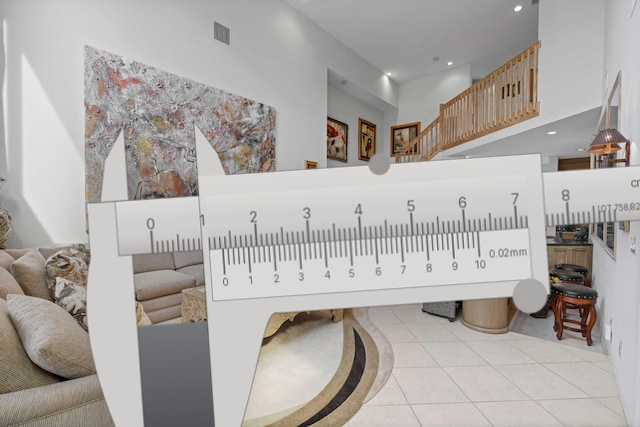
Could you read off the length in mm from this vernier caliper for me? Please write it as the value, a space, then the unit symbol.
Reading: 13.5 mm
